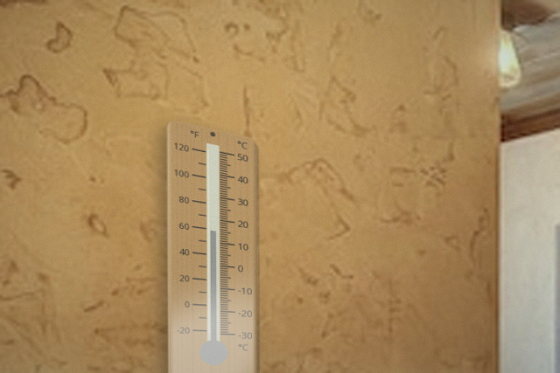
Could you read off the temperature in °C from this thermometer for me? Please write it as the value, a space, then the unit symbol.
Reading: 15 °C
